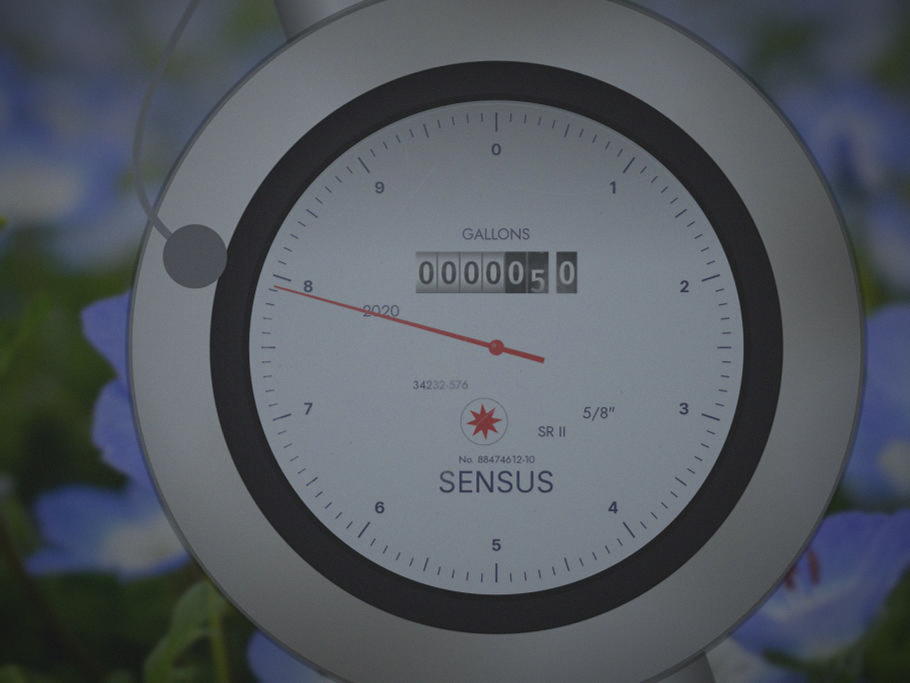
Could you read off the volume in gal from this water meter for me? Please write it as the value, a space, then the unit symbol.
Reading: 47.9 gal
